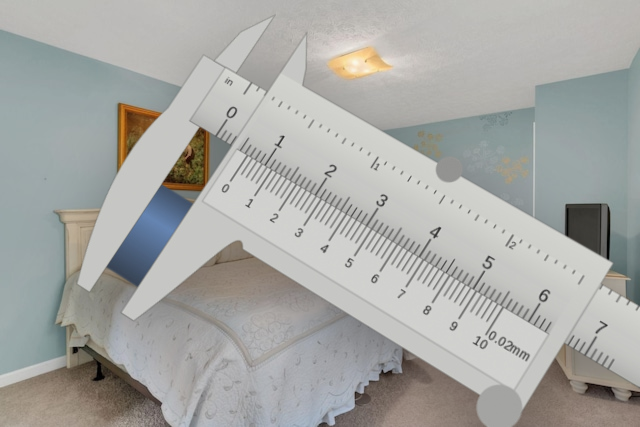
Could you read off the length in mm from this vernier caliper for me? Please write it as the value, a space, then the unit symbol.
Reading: 6.5 mm
